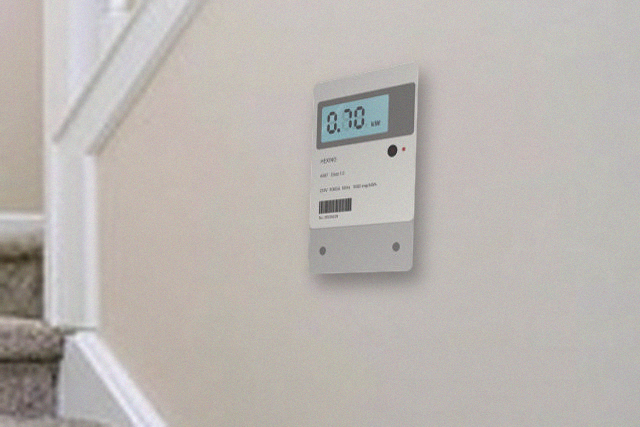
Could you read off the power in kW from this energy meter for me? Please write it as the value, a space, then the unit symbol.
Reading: 0.70 kW
